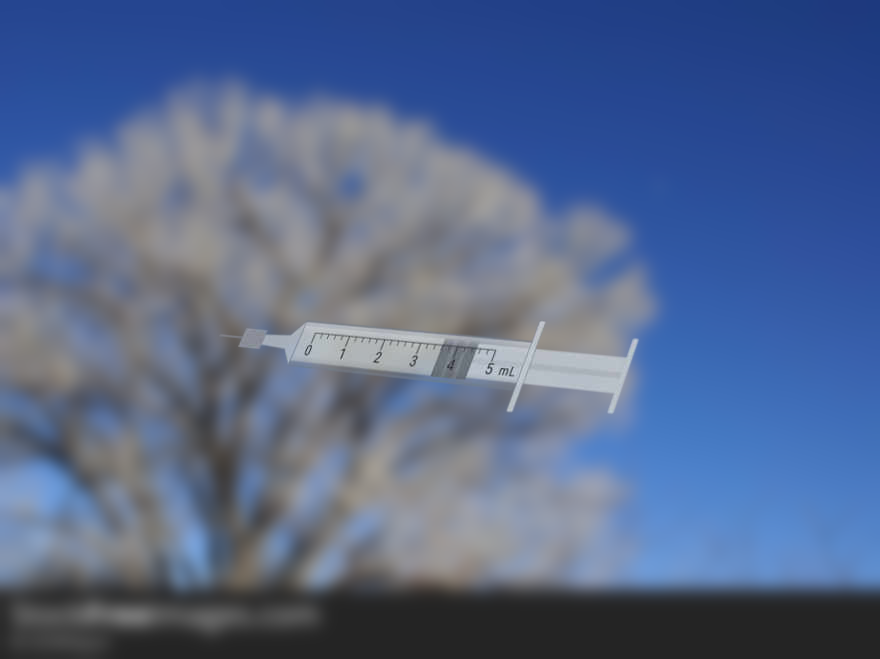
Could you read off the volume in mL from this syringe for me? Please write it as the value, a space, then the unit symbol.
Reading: 3.6 mL
